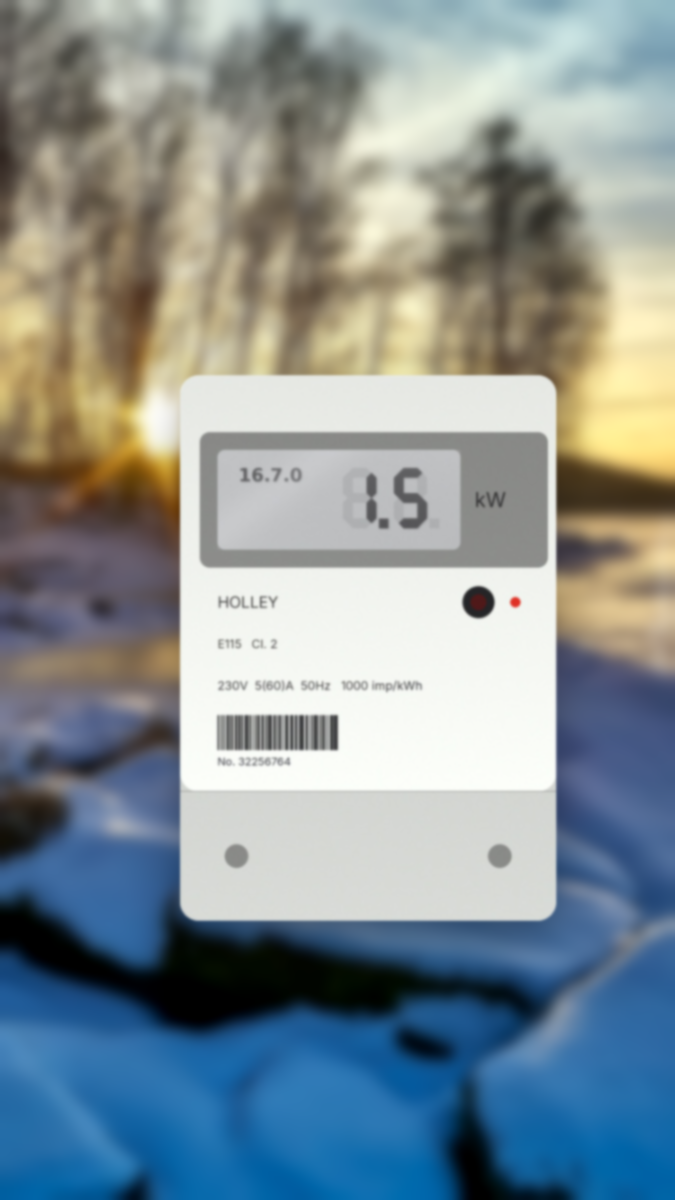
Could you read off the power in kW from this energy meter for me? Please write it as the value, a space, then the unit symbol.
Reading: 1.5 kW
